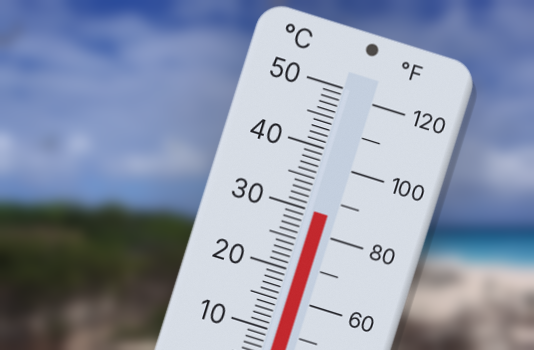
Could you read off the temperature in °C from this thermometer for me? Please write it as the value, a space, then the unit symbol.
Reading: 30 °C
